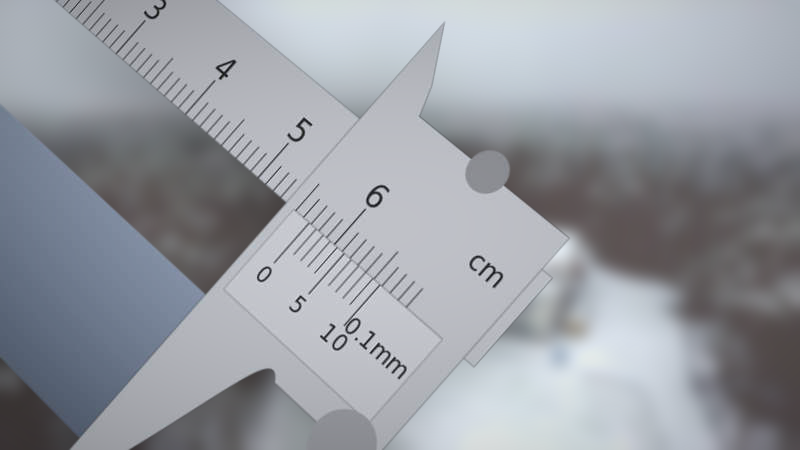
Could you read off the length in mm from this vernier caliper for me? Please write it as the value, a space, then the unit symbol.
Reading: 56.8 mm
